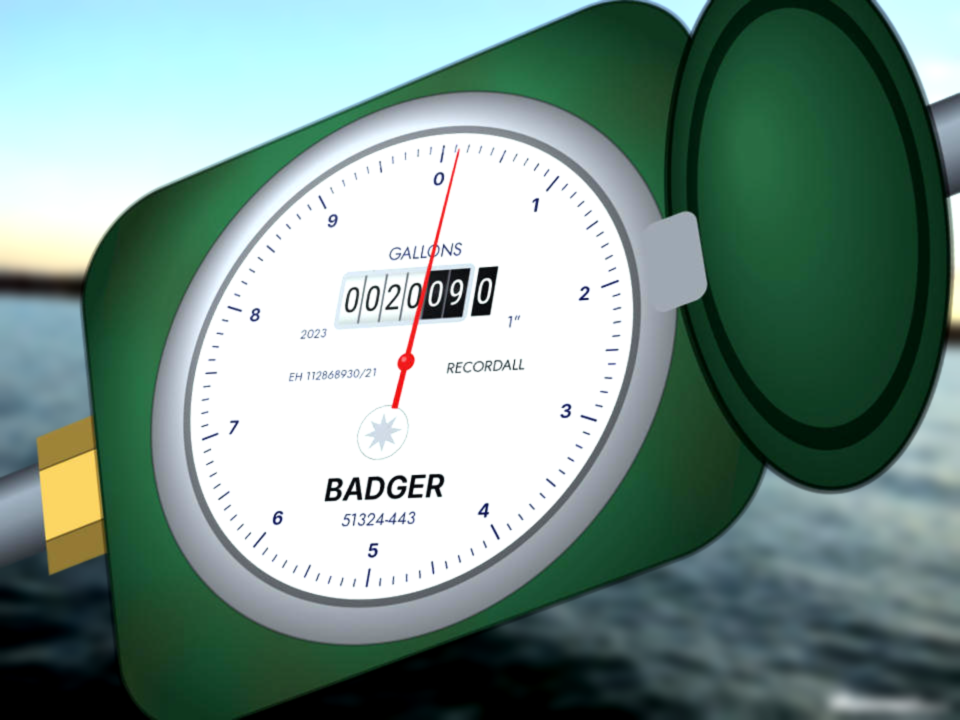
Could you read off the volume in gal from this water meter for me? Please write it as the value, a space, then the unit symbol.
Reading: 20090.1 gal
